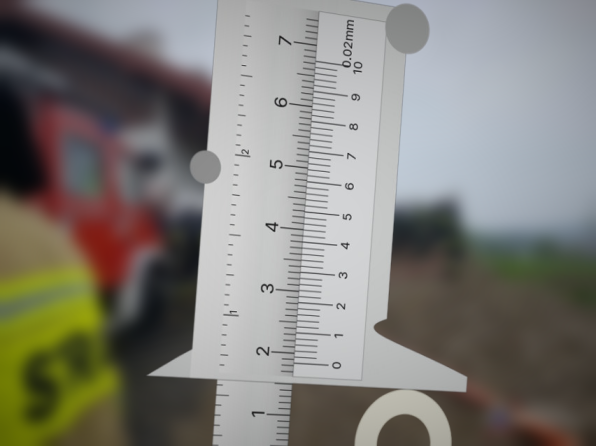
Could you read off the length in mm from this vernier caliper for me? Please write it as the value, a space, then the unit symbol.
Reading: 18.4 mm
